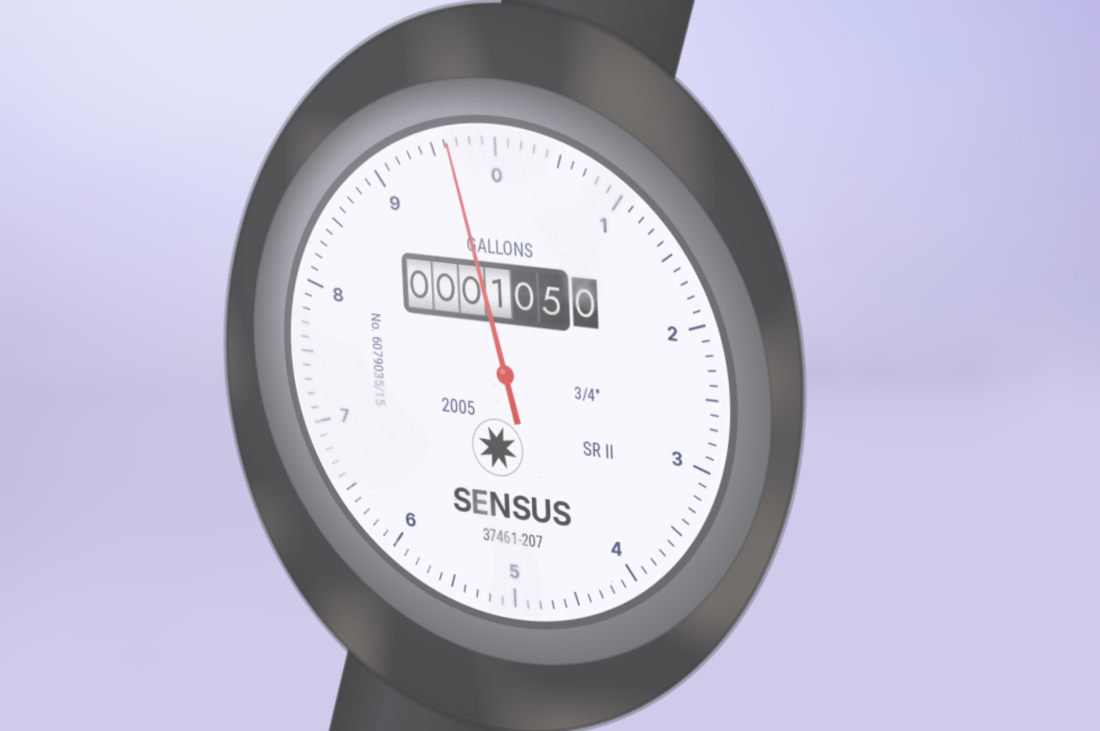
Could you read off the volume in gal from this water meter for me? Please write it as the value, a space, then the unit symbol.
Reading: 1049.6 gal
